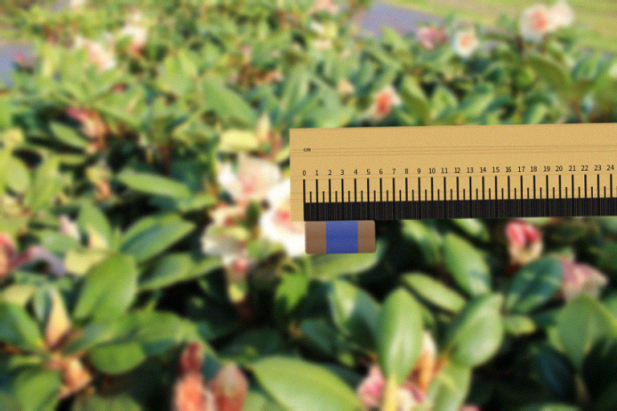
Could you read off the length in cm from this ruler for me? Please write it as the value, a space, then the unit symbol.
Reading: 5.5 cm
